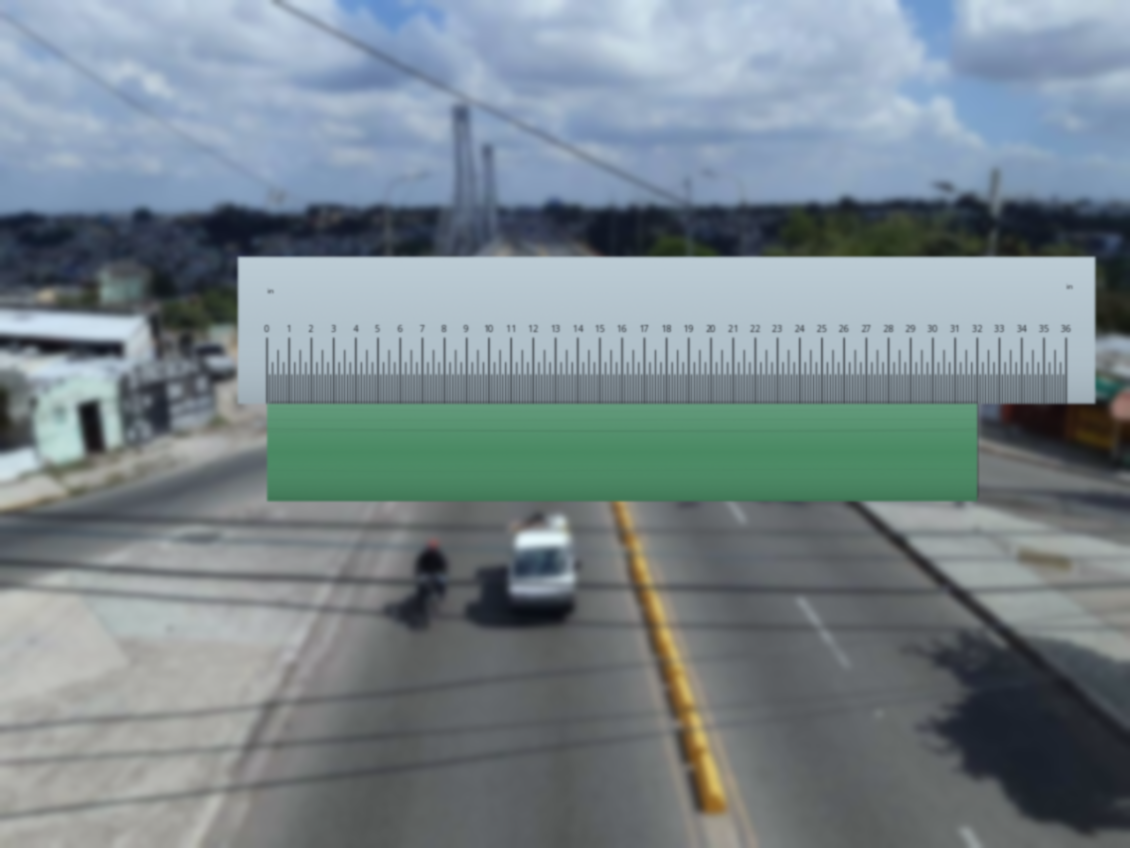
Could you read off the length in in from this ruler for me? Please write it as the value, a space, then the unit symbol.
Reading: 32 in
